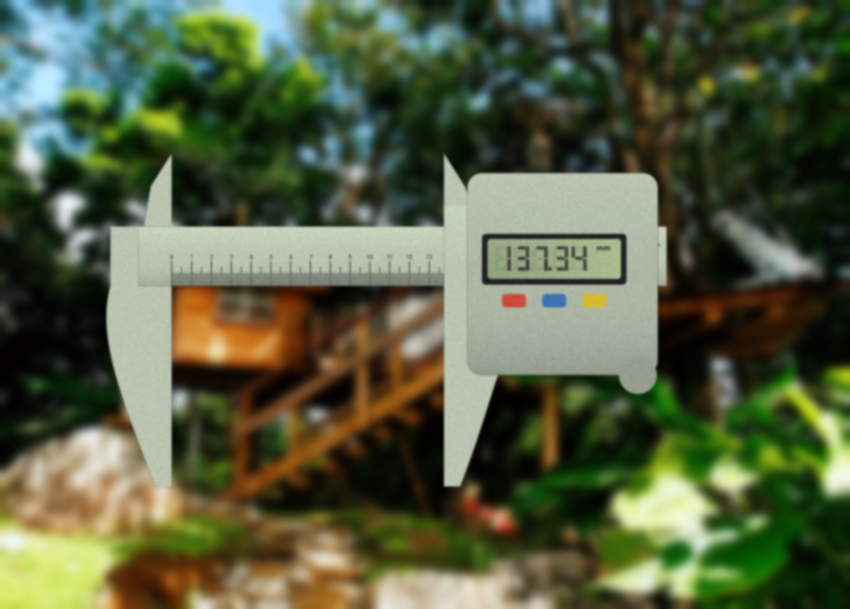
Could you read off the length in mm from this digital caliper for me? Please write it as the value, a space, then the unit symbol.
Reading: 137.34 mm
